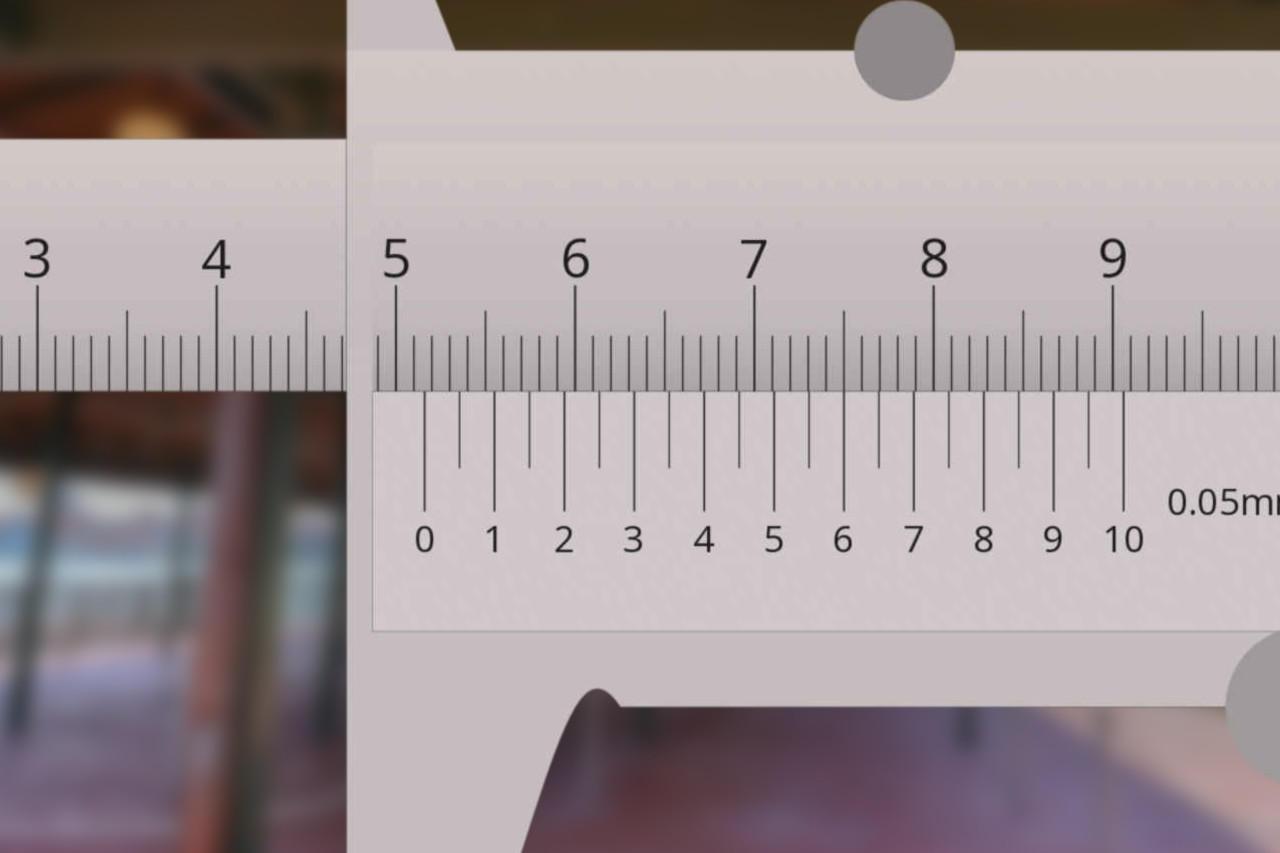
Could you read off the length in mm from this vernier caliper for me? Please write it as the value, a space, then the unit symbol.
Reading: 51.6 mm
